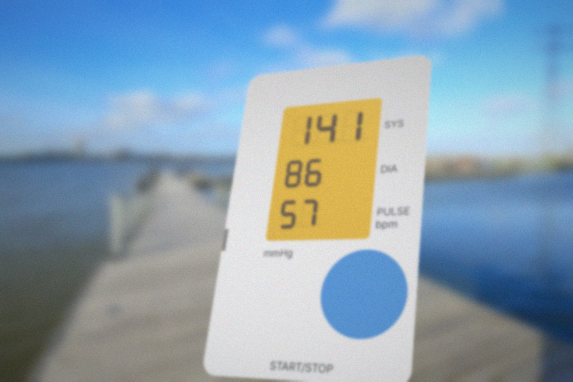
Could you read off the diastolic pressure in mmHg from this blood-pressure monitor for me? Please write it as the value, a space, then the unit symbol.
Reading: 86 mmHg
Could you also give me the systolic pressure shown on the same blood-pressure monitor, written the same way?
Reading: 141 mmHg
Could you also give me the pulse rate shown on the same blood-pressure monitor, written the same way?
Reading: 57 bpm
